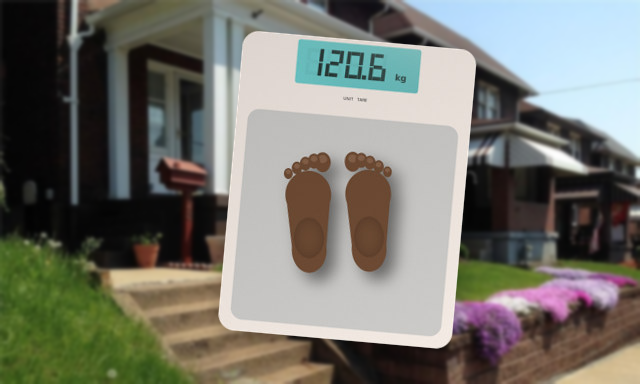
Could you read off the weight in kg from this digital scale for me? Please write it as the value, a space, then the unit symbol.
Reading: 120.6 kg
